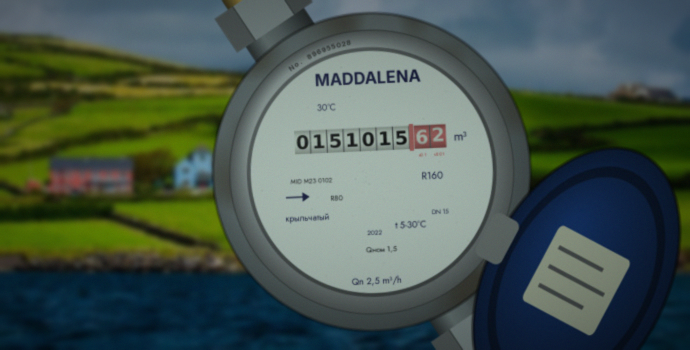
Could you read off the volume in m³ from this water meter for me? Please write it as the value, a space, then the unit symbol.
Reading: 151015.62 m³
